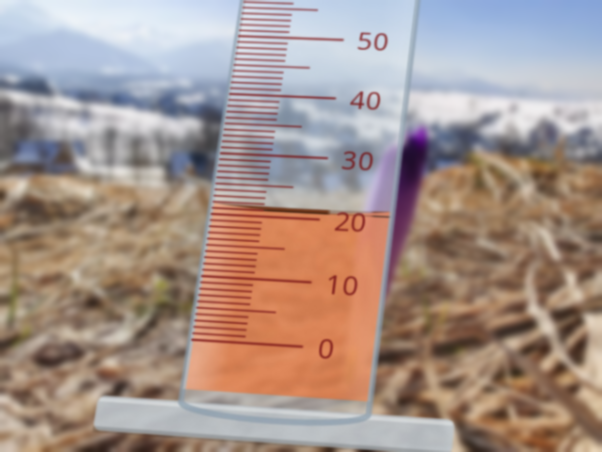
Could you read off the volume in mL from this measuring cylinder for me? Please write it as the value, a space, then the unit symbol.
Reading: 21 mL
